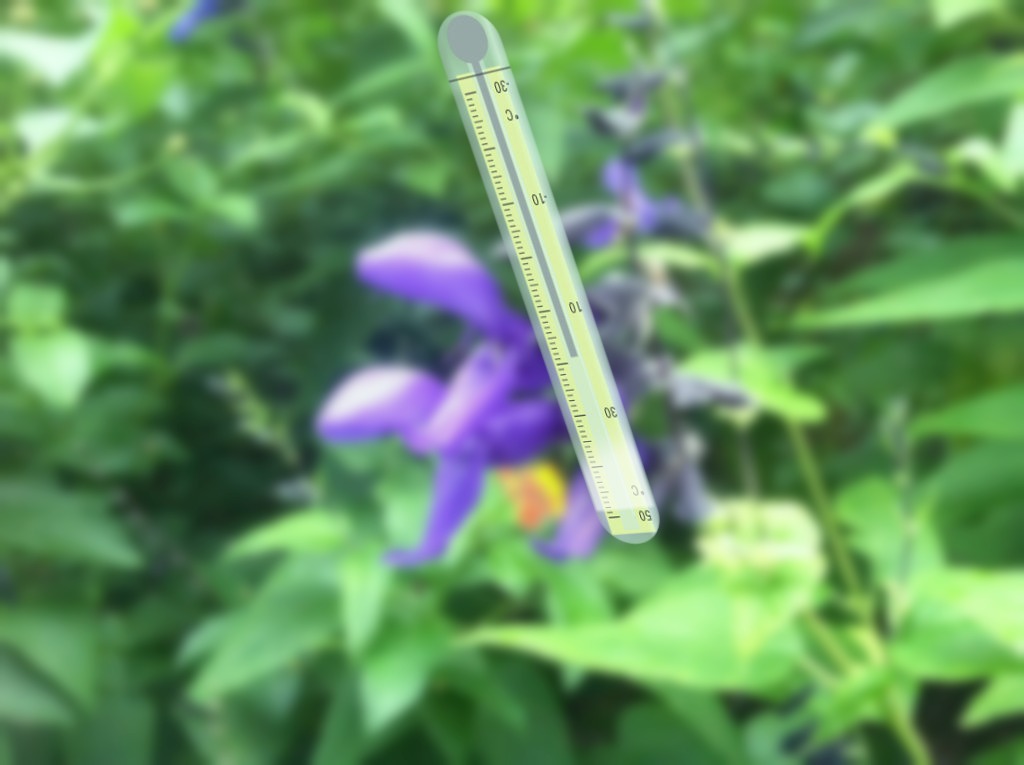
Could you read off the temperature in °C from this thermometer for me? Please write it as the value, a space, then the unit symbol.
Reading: 19 °C
